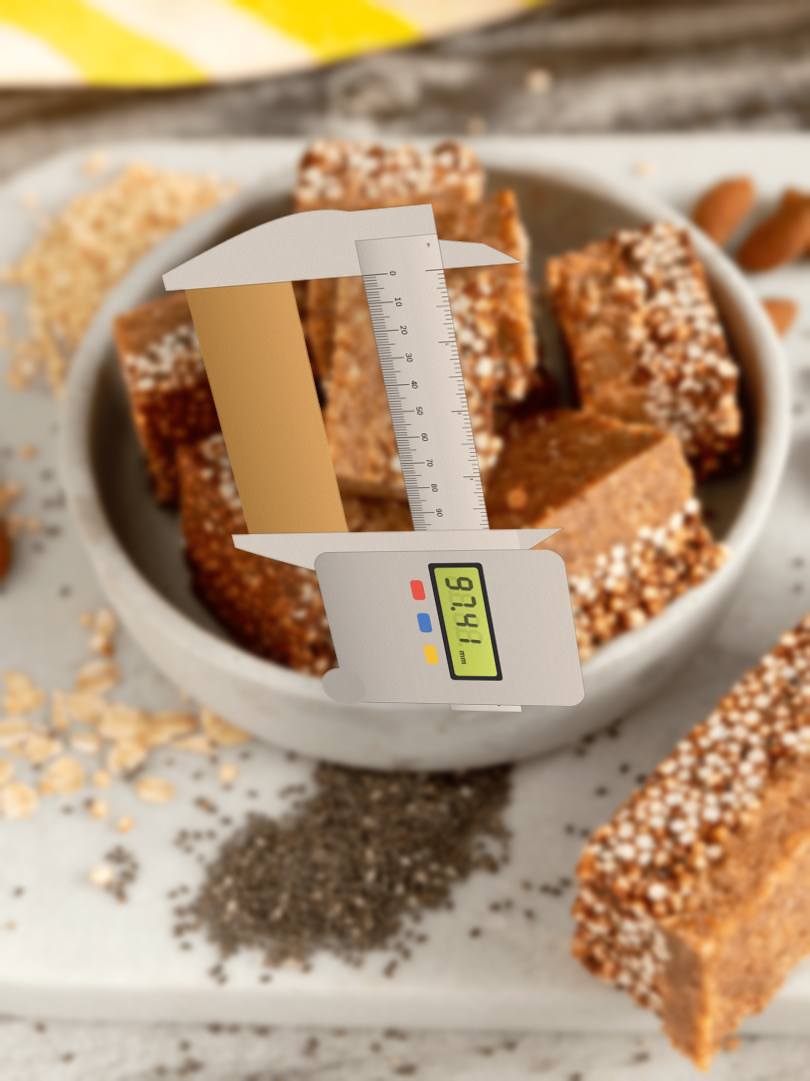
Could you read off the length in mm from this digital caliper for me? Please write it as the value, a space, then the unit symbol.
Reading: 97.41 mm
